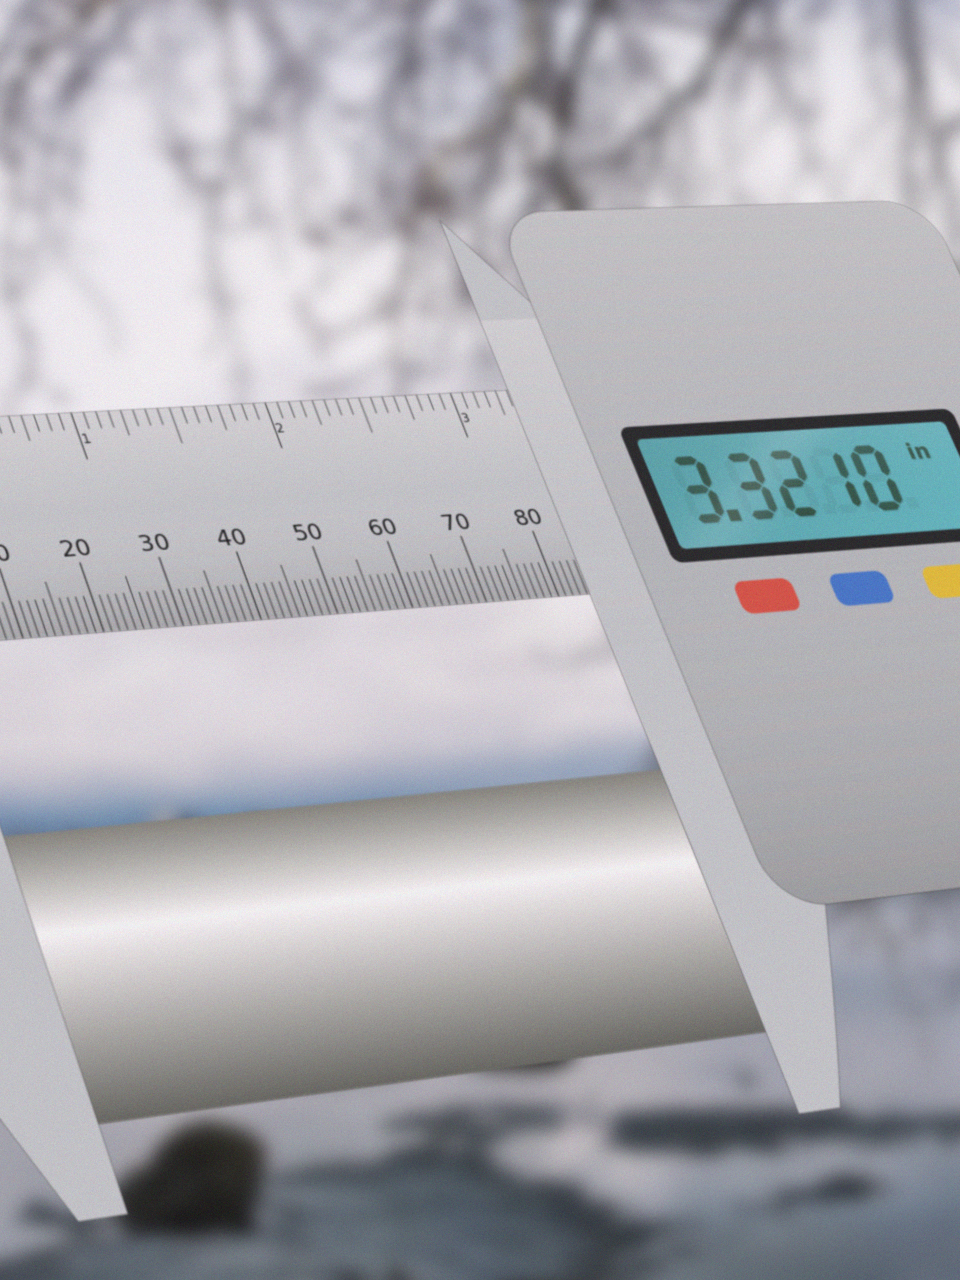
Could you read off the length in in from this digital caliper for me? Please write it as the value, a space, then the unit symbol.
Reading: 3.3210 in
